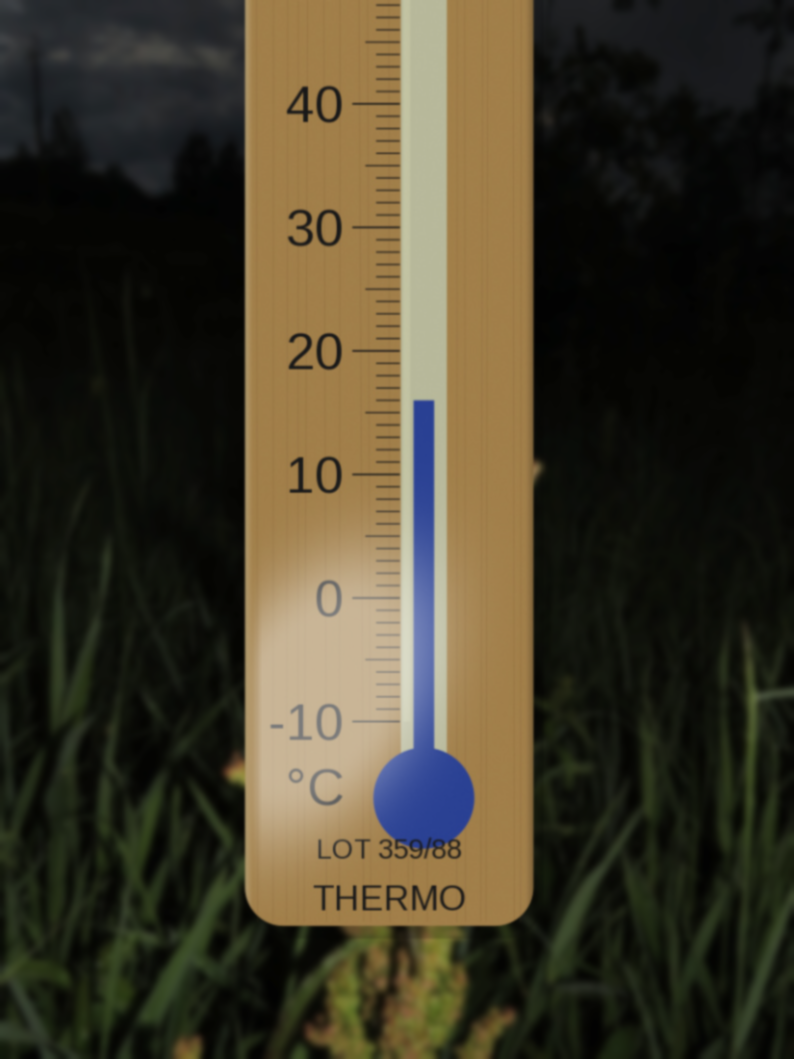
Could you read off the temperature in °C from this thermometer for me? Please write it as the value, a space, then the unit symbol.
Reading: 16 °C
